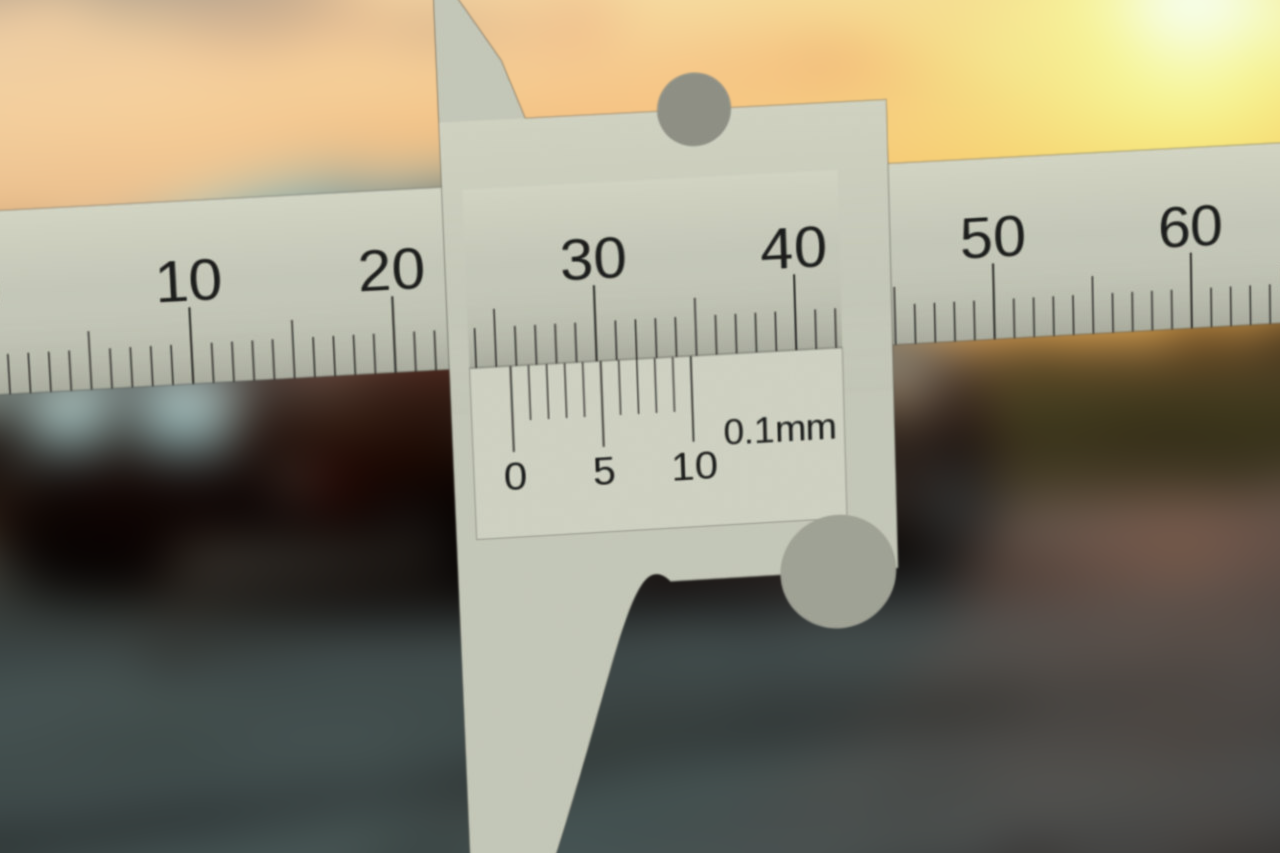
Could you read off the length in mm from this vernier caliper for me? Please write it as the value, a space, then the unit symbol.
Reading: 25.7 mm
